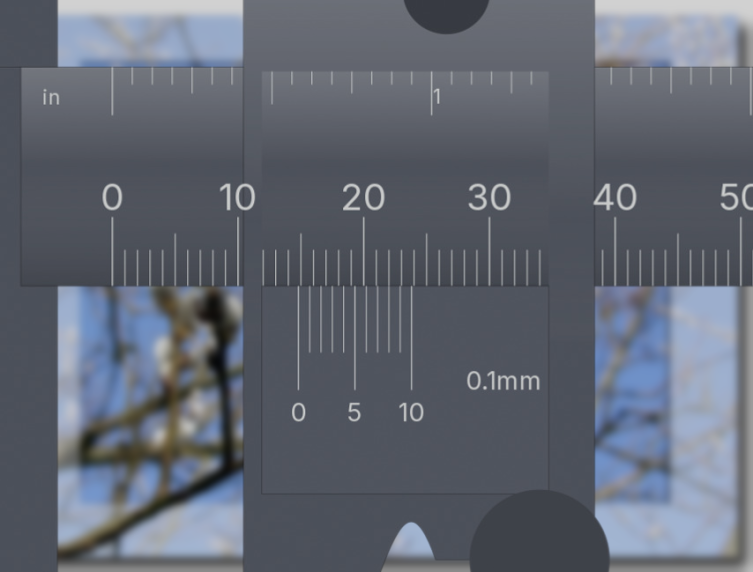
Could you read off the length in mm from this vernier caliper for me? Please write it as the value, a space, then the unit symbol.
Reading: 14.8 mm
